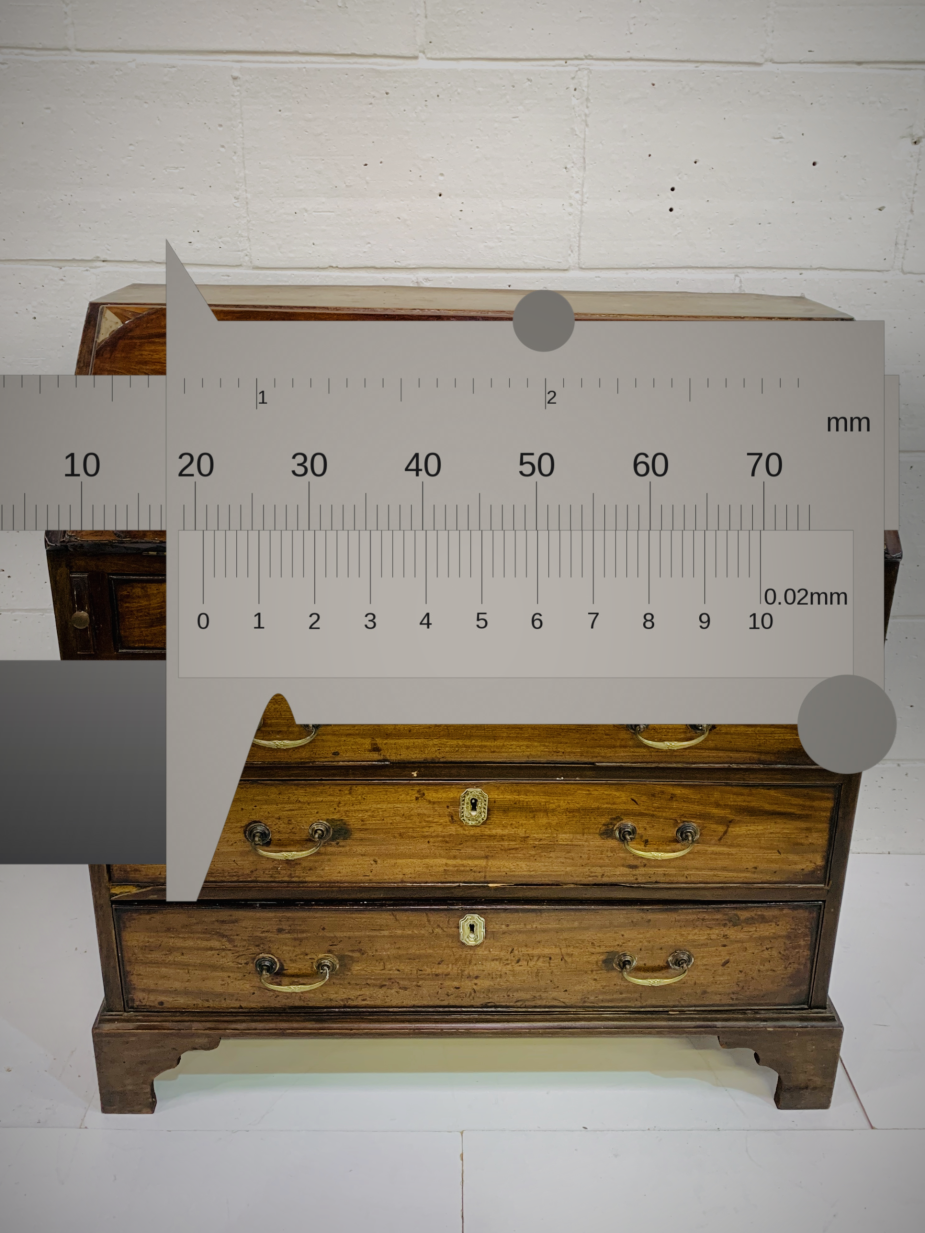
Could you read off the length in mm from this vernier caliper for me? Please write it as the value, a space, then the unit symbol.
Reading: 20.7 mm
